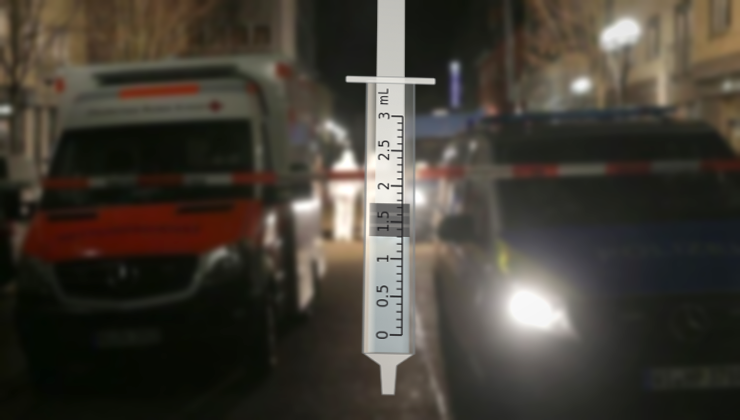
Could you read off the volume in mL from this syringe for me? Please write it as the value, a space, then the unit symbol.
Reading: 1.3 mL
